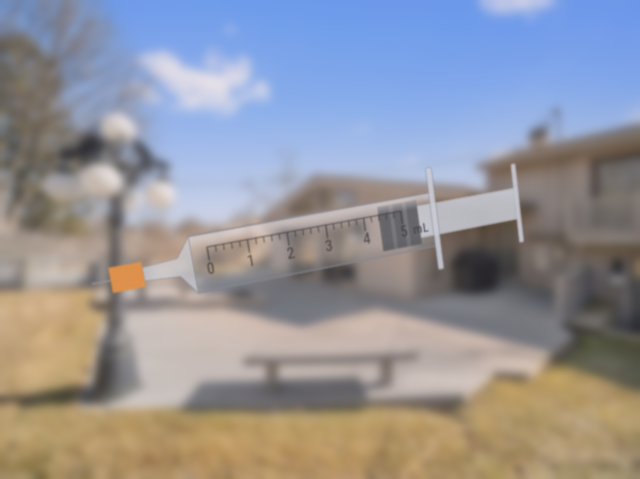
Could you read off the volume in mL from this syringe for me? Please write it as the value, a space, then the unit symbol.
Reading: 4.4 mL
